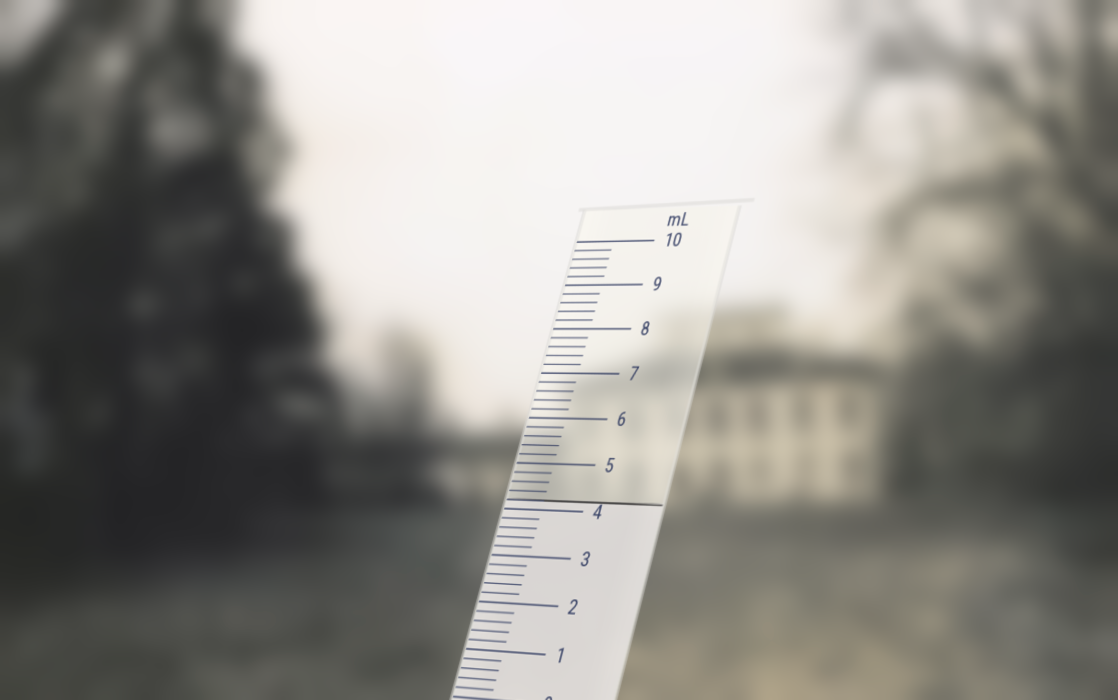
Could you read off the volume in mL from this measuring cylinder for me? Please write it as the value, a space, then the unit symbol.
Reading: 4.2 mL
